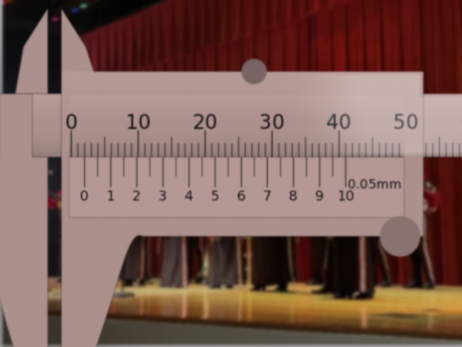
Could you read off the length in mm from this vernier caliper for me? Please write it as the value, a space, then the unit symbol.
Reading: 2.0 mm
